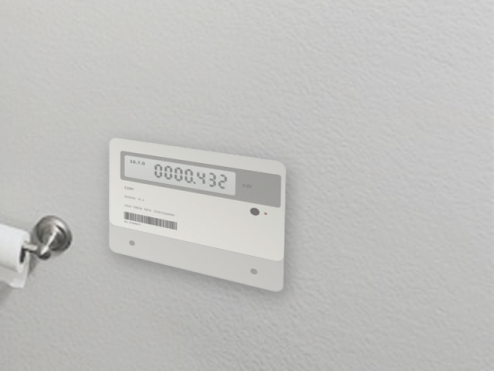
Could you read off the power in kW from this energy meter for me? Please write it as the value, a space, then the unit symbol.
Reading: 0.432 kW
